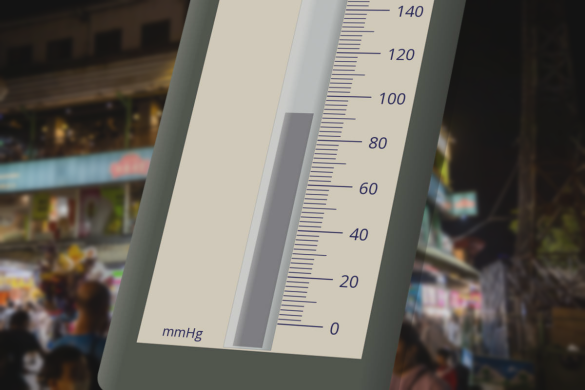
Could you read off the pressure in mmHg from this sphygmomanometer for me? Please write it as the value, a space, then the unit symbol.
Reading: 92 mmHg
